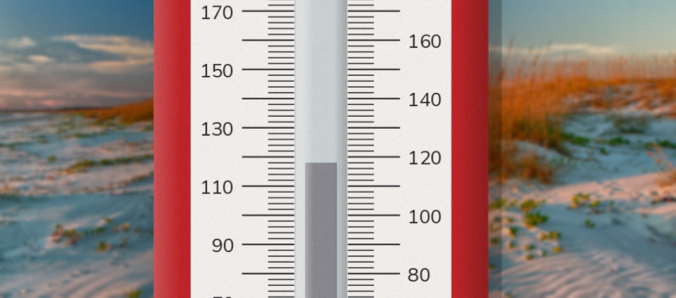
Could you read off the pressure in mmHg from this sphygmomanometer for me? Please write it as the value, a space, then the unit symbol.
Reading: 118 mmHg
